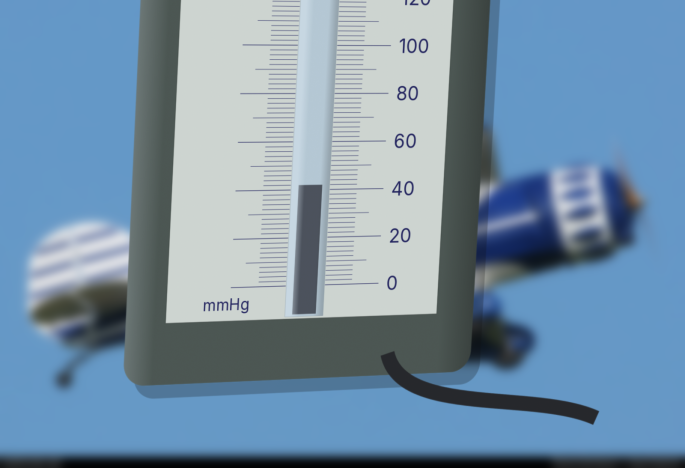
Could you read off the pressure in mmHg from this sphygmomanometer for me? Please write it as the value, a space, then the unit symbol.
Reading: 42 mmHg
